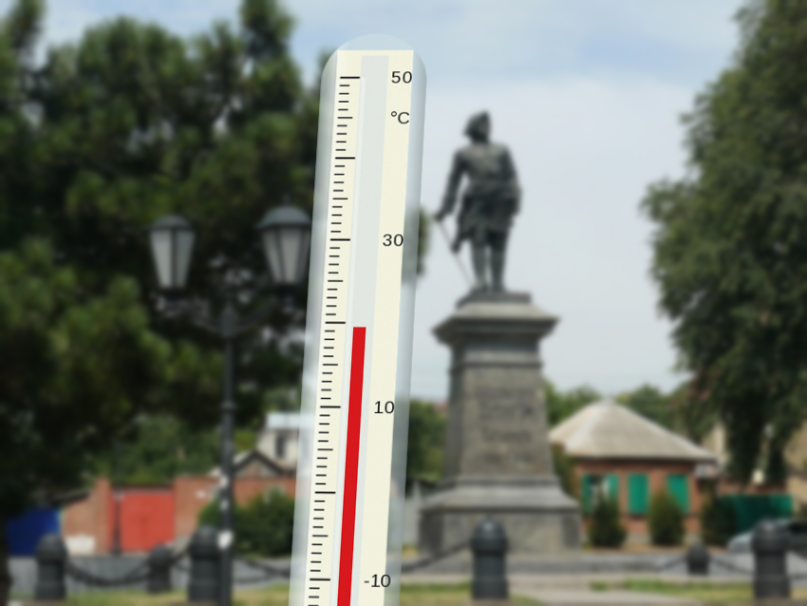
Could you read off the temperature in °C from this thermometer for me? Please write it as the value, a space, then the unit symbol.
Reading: 19.5 °C
